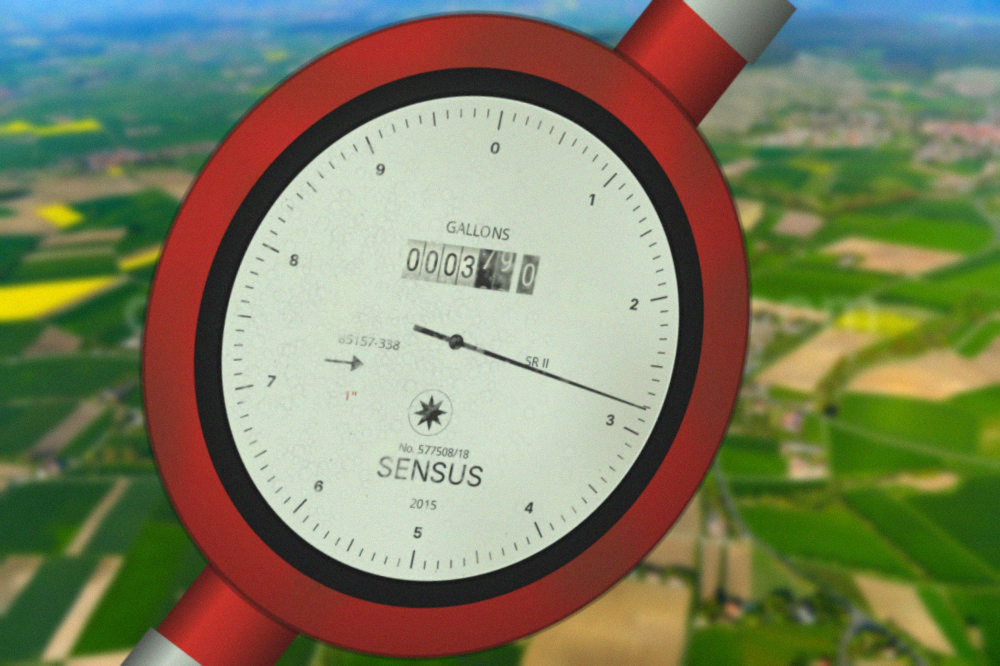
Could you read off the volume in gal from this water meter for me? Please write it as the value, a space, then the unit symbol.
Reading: 3792.8 gal
